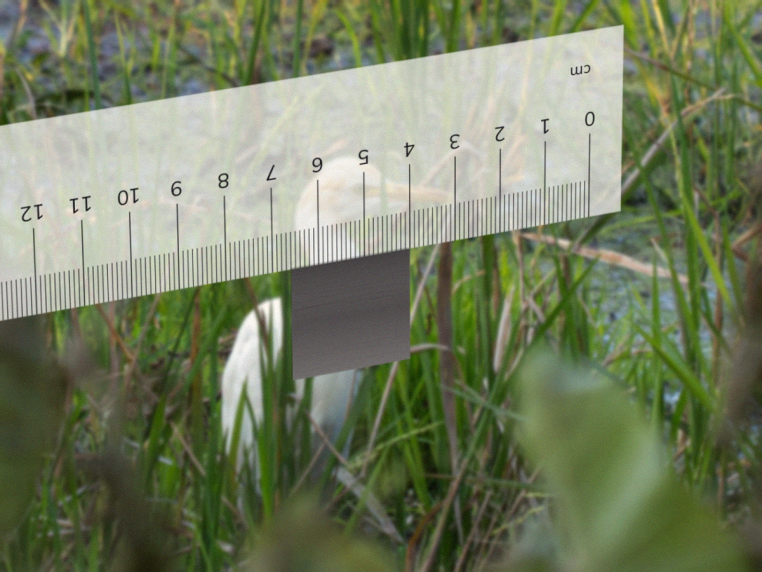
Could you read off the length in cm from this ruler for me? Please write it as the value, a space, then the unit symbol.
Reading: 2.6 cm
